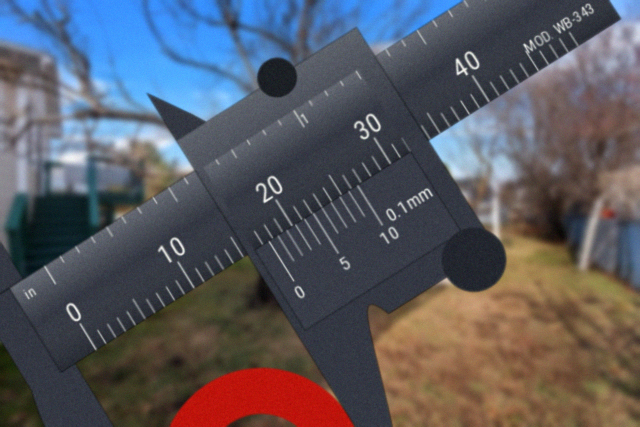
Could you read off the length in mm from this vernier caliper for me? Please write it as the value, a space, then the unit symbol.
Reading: 17.6 mm
